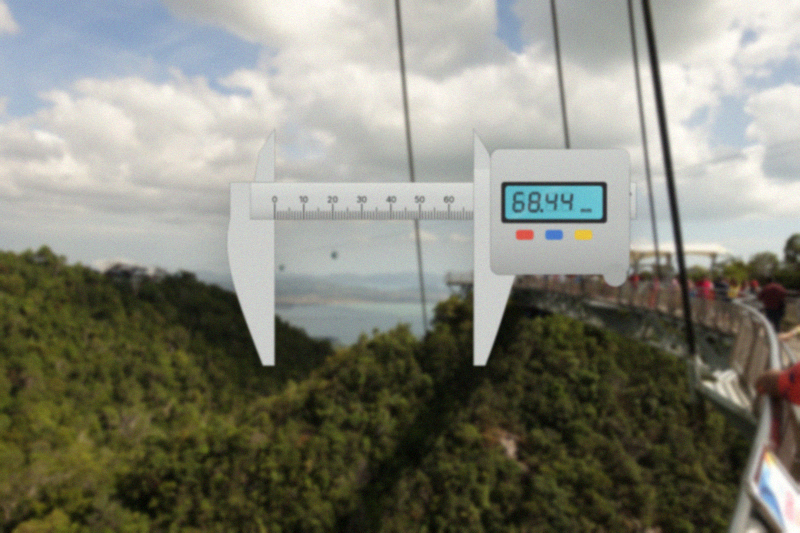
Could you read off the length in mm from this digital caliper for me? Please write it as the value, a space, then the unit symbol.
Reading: 68.44 mm
